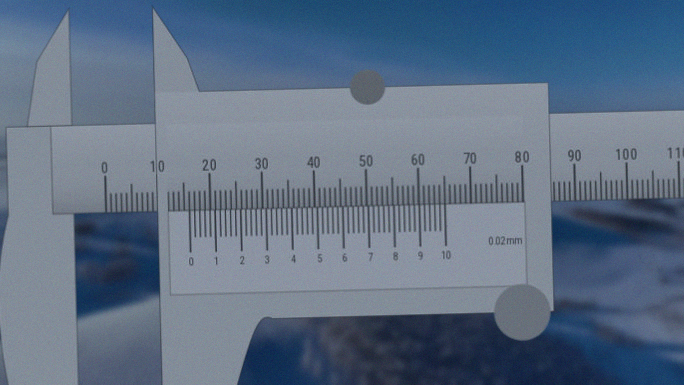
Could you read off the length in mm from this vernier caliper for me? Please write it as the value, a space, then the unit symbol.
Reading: 16.0 mm
